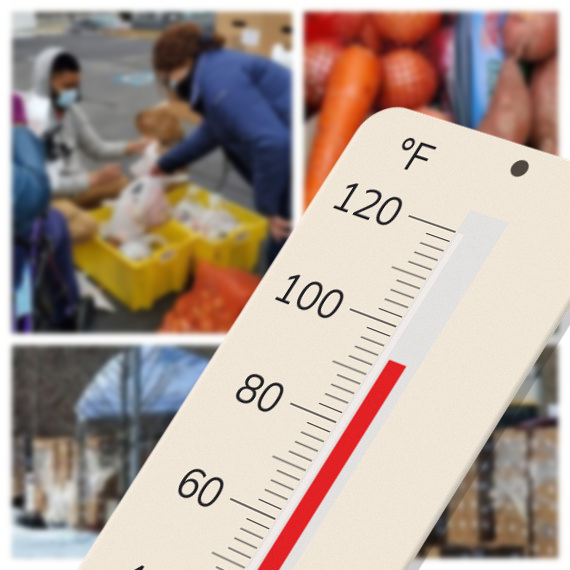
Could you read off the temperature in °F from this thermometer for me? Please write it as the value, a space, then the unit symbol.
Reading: 94 °F
